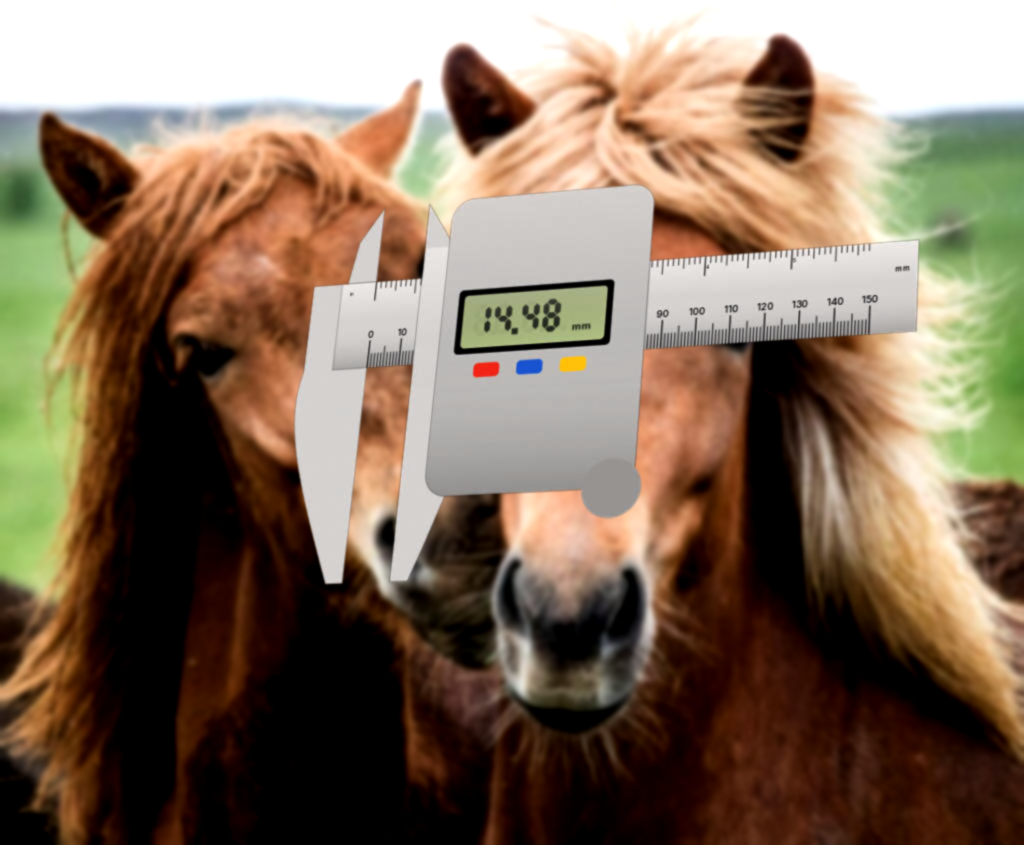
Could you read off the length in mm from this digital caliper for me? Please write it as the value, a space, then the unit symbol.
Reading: 14.48 mm
